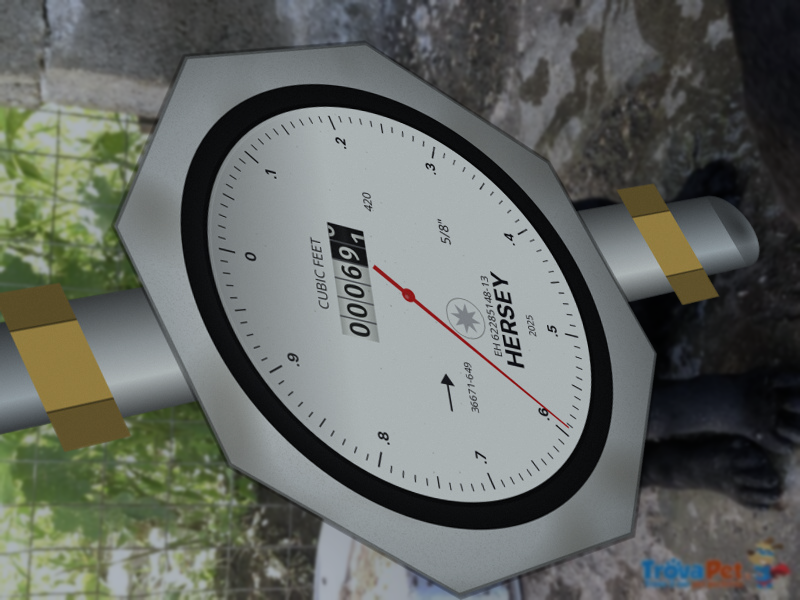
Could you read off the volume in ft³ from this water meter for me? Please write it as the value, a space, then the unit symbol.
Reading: 690.59 ft³
